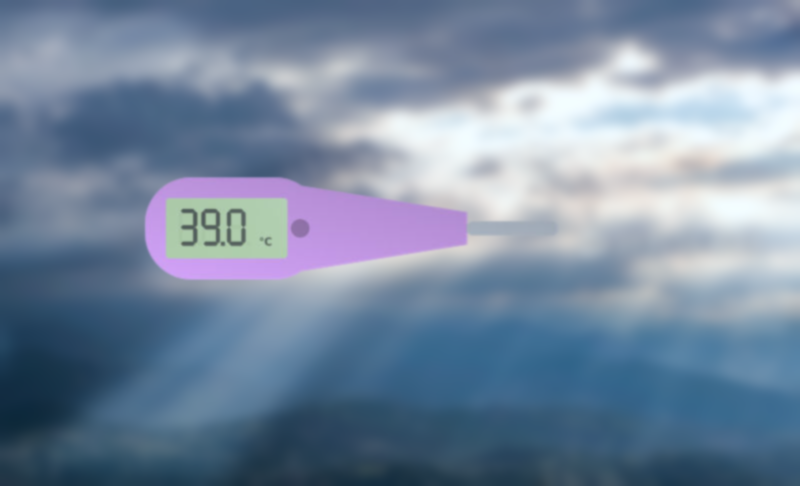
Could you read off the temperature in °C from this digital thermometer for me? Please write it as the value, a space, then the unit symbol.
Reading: 39.0 °C
